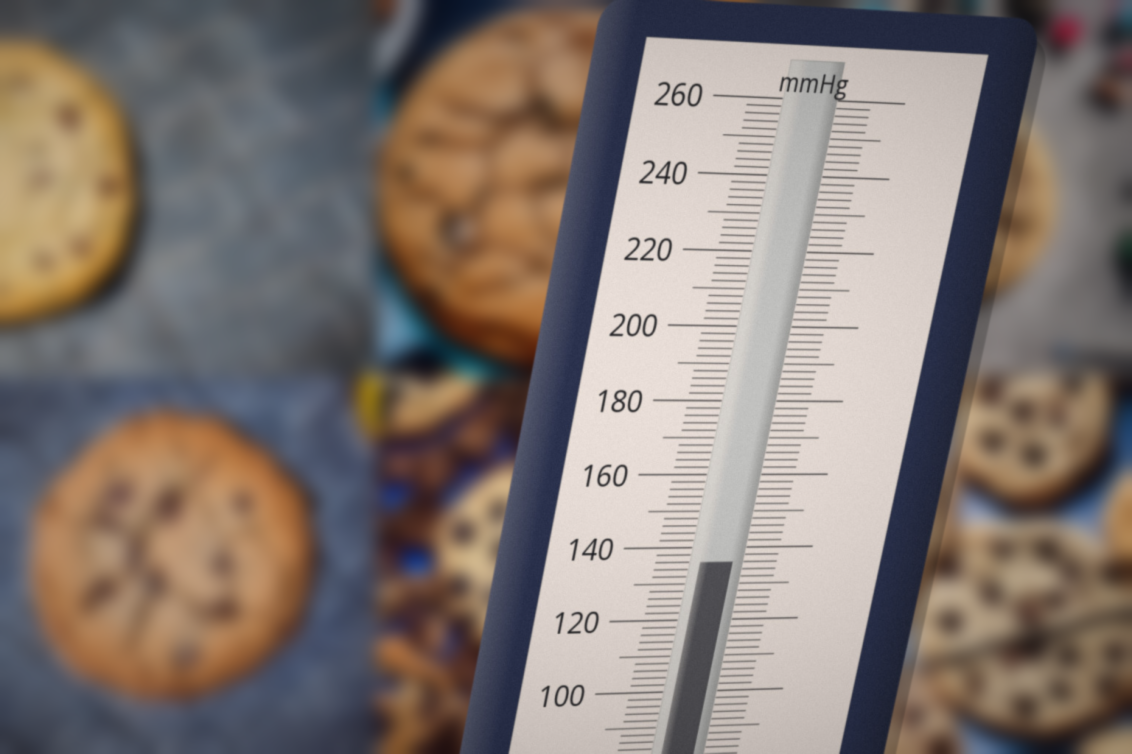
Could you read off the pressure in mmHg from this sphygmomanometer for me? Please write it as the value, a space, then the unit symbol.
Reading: 136 mmHg
